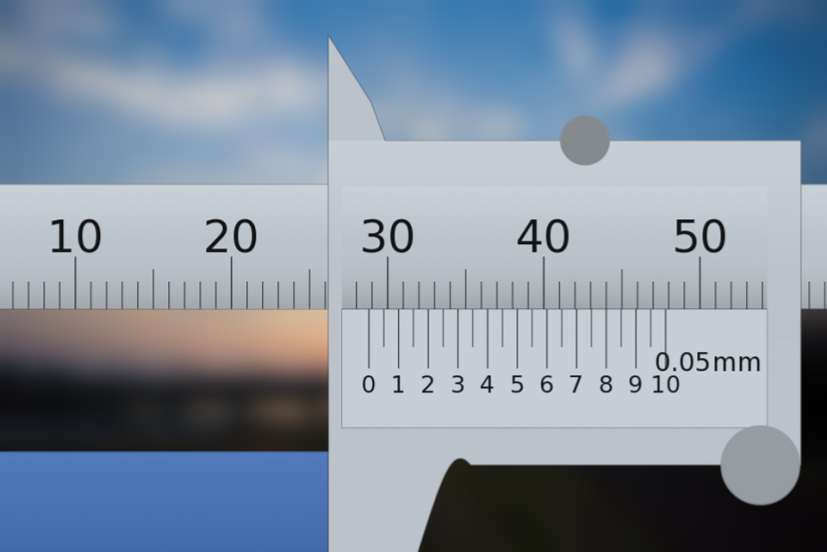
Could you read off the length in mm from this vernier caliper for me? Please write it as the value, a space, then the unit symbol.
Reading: 28.8 mm
